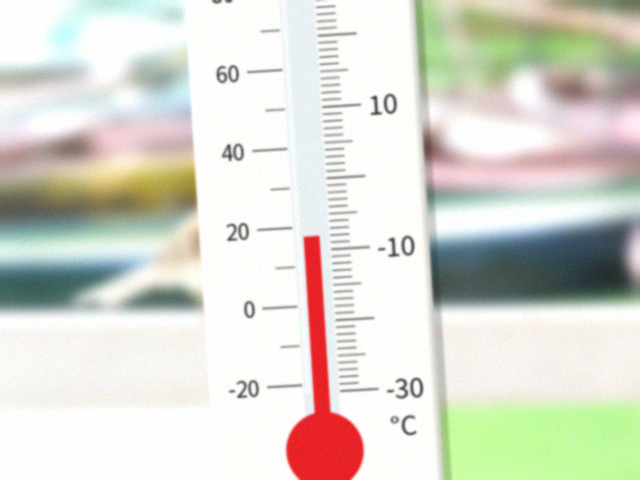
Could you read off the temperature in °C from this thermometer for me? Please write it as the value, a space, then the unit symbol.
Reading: -8 °C
